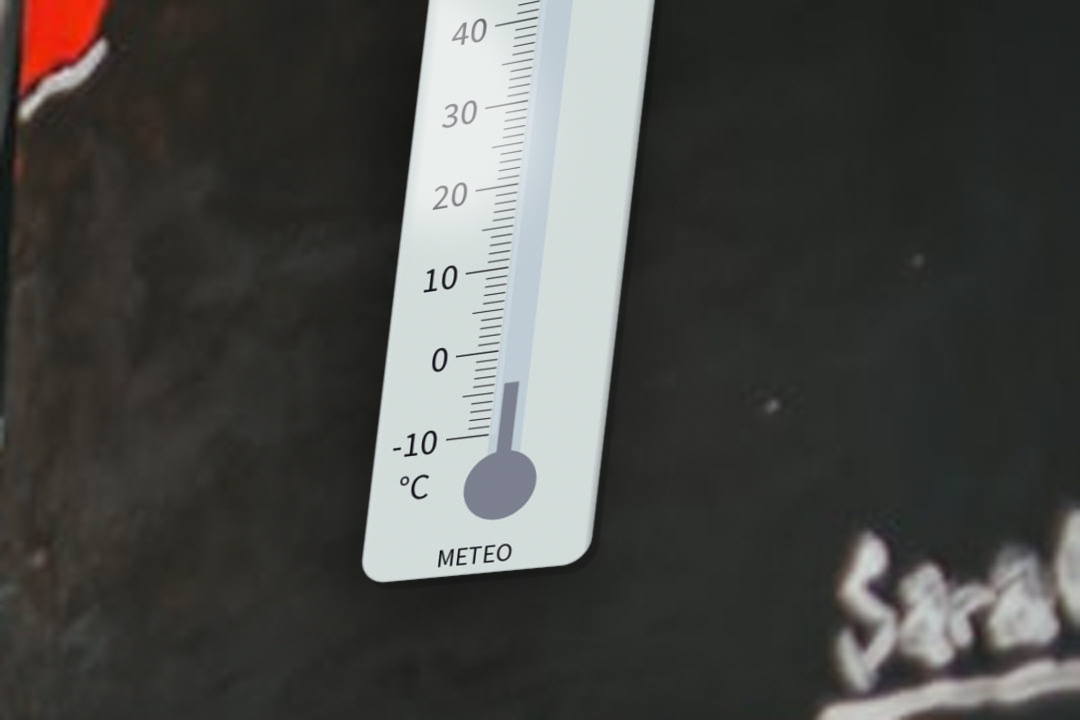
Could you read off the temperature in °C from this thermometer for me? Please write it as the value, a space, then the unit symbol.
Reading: -4 °C
